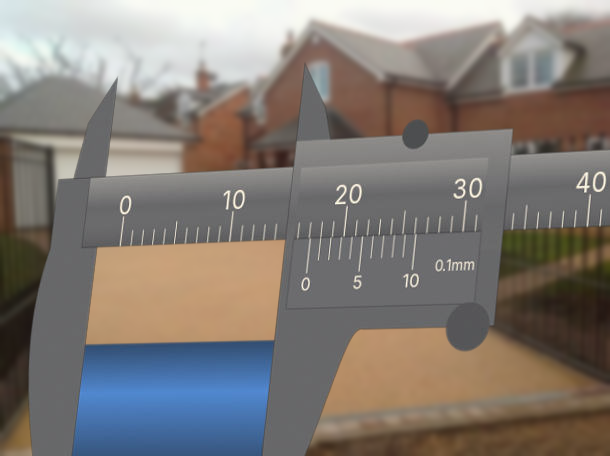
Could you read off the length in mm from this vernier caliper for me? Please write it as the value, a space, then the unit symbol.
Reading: 17.1 mm
